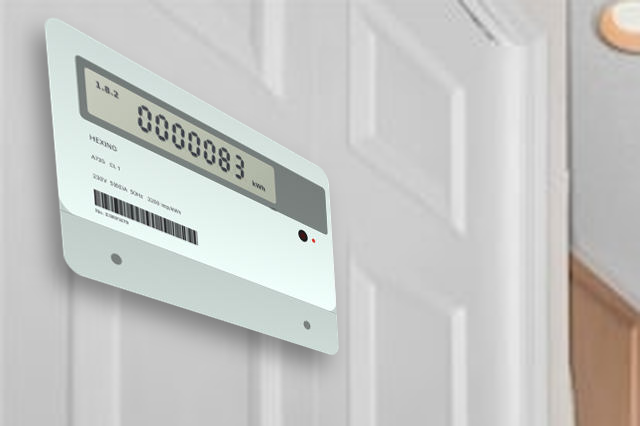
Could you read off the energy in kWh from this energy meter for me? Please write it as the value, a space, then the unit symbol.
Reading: 83 kWh
